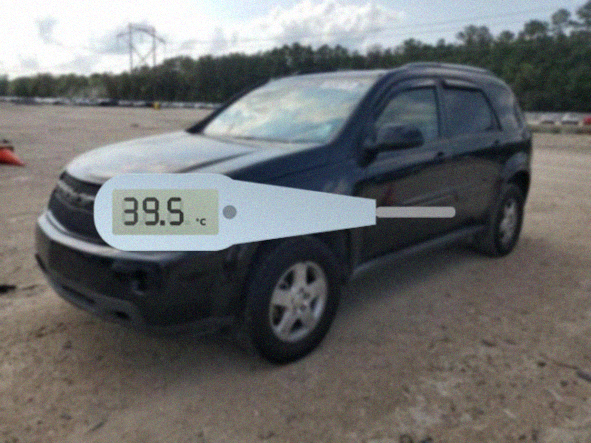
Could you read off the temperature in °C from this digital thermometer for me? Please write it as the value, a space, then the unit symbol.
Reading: 39.5 °C
